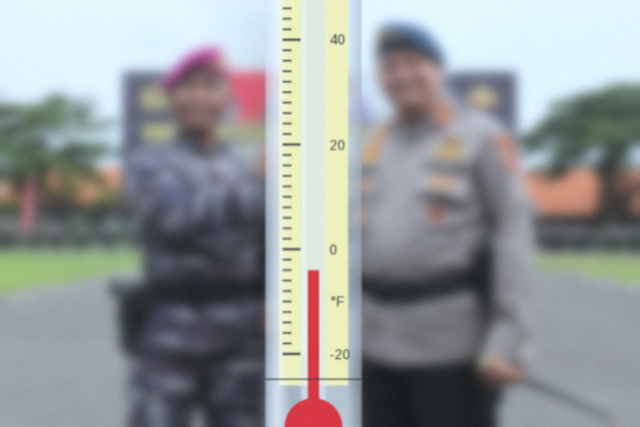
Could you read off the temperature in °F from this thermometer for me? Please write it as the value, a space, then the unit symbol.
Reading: -4 °F
